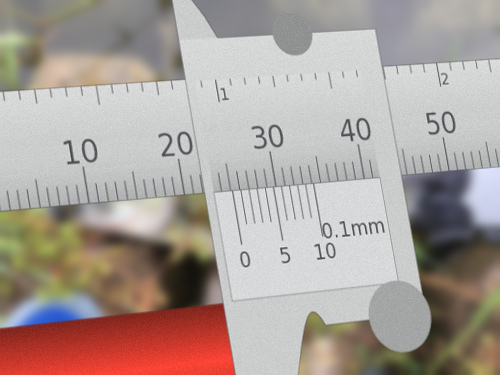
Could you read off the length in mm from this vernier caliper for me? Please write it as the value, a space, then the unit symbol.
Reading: 25.2 mm
